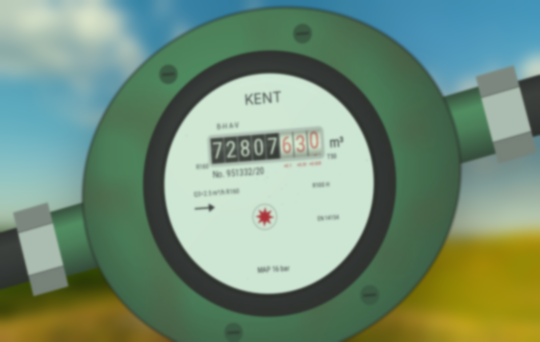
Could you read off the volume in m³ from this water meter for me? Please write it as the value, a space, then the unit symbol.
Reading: 72807.630 m³
